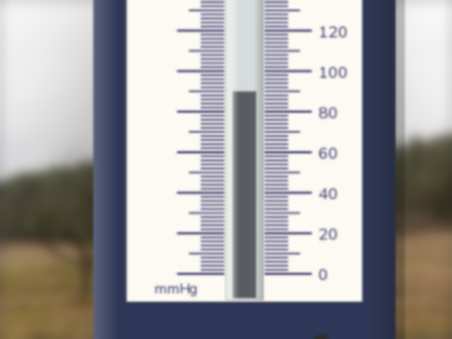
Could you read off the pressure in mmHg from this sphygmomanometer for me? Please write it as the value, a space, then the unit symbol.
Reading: 90 mmHg
